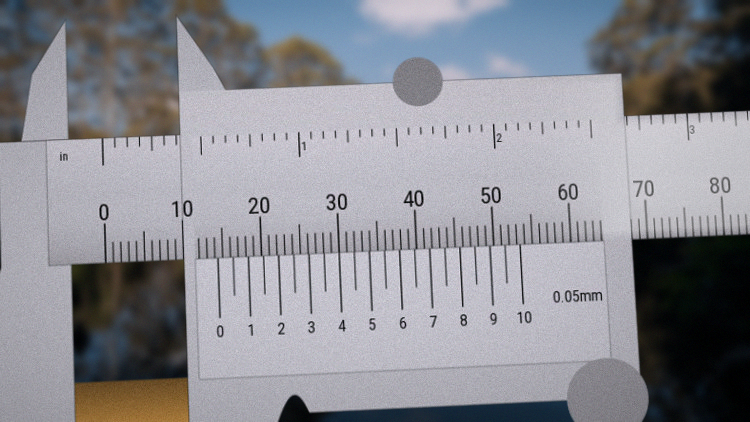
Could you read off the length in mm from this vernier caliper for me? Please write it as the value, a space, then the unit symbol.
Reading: 14.4 mm
